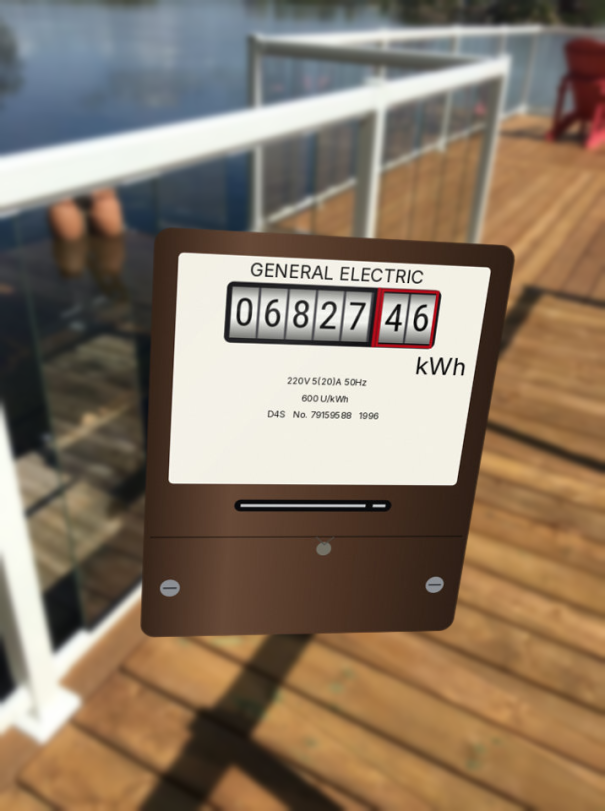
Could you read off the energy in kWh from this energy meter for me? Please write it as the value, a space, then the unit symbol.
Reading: 6827.46 kWh
